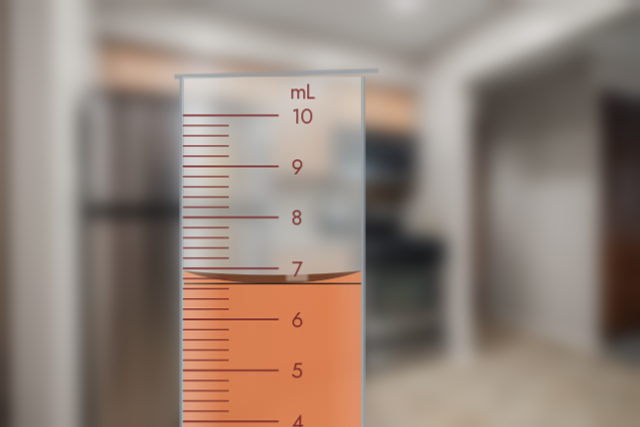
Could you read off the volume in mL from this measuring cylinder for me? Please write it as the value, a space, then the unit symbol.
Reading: 6.7 mL
